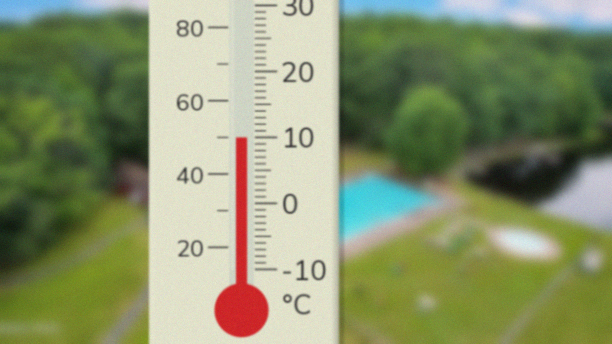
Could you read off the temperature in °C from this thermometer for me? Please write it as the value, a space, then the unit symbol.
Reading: 10 °C
